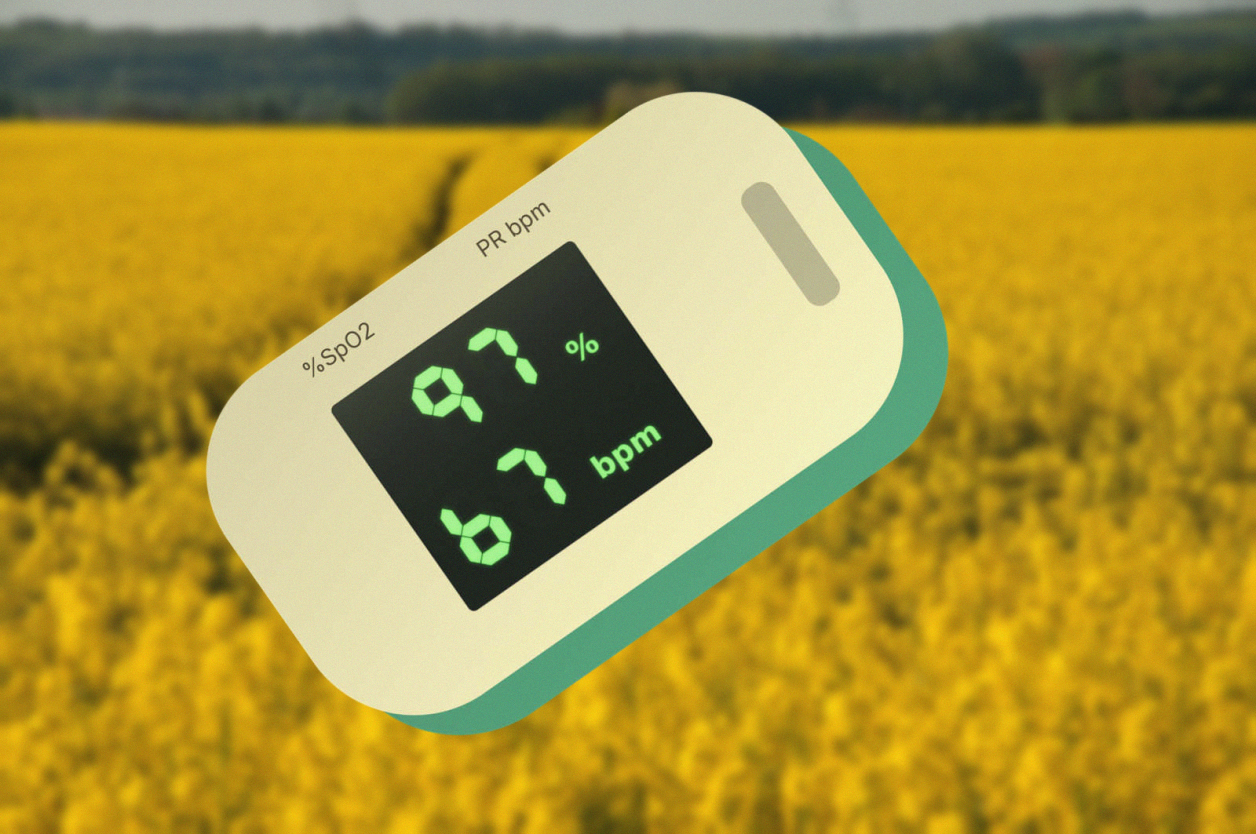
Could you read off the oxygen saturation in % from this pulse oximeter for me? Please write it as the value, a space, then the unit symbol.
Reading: 97 %
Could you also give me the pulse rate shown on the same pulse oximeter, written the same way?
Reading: 67 bpm
